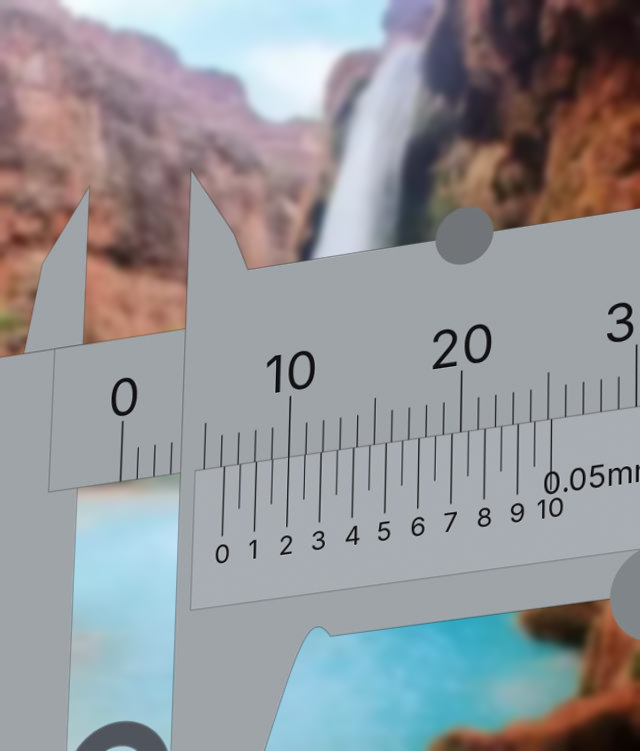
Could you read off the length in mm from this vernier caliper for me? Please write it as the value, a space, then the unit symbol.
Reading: 6.2 mm
